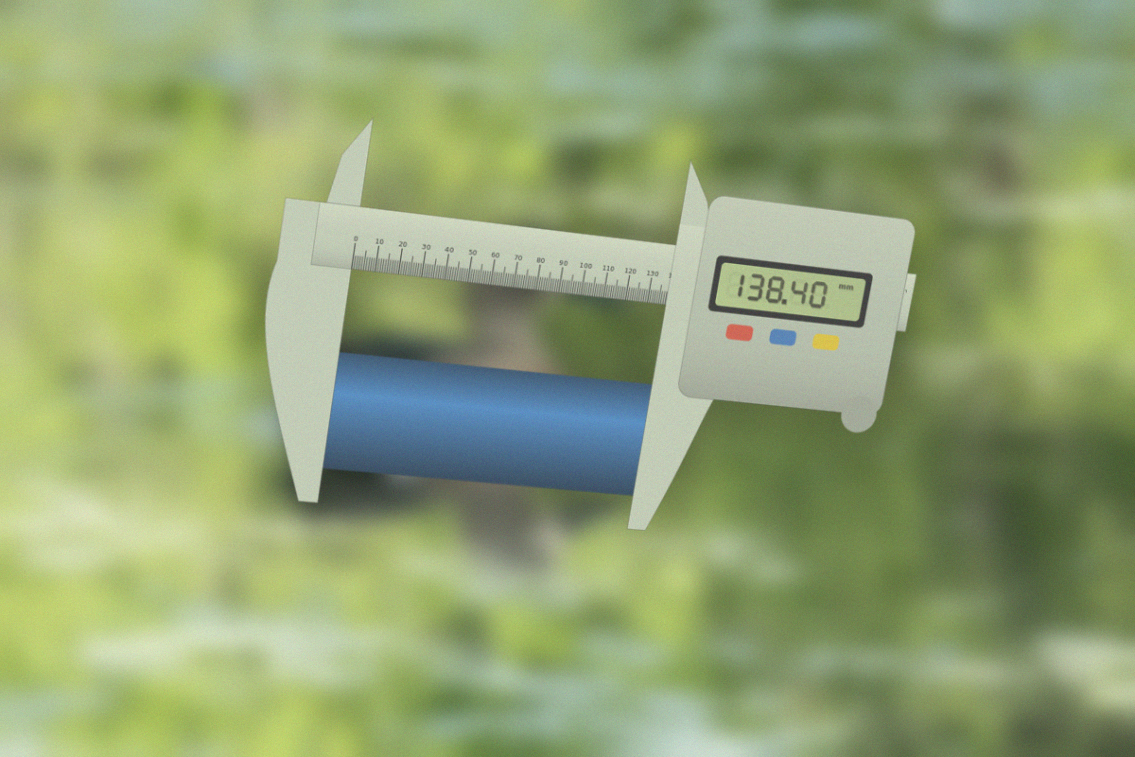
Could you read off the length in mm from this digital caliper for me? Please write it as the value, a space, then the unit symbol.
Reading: 138.40 mm
